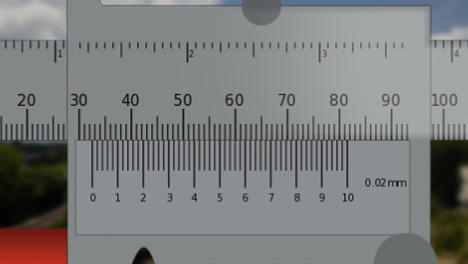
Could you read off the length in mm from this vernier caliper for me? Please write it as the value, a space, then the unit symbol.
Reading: 32.5 mm
